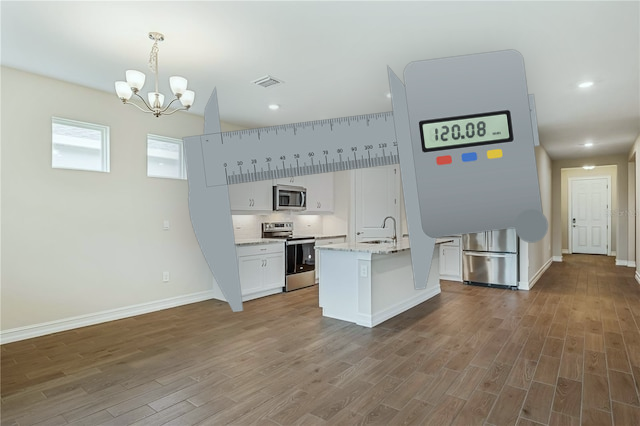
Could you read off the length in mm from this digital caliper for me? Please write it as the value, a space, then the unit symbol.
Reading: 120.08 mm
